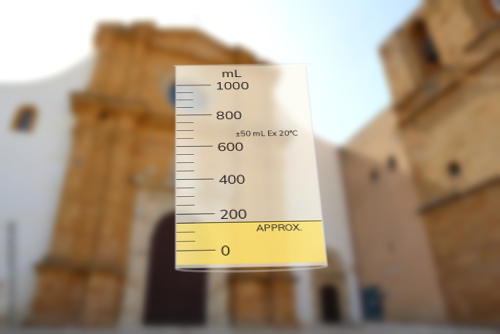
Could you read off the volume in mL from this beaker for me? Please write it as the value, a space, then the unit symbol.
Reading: 150 mL
